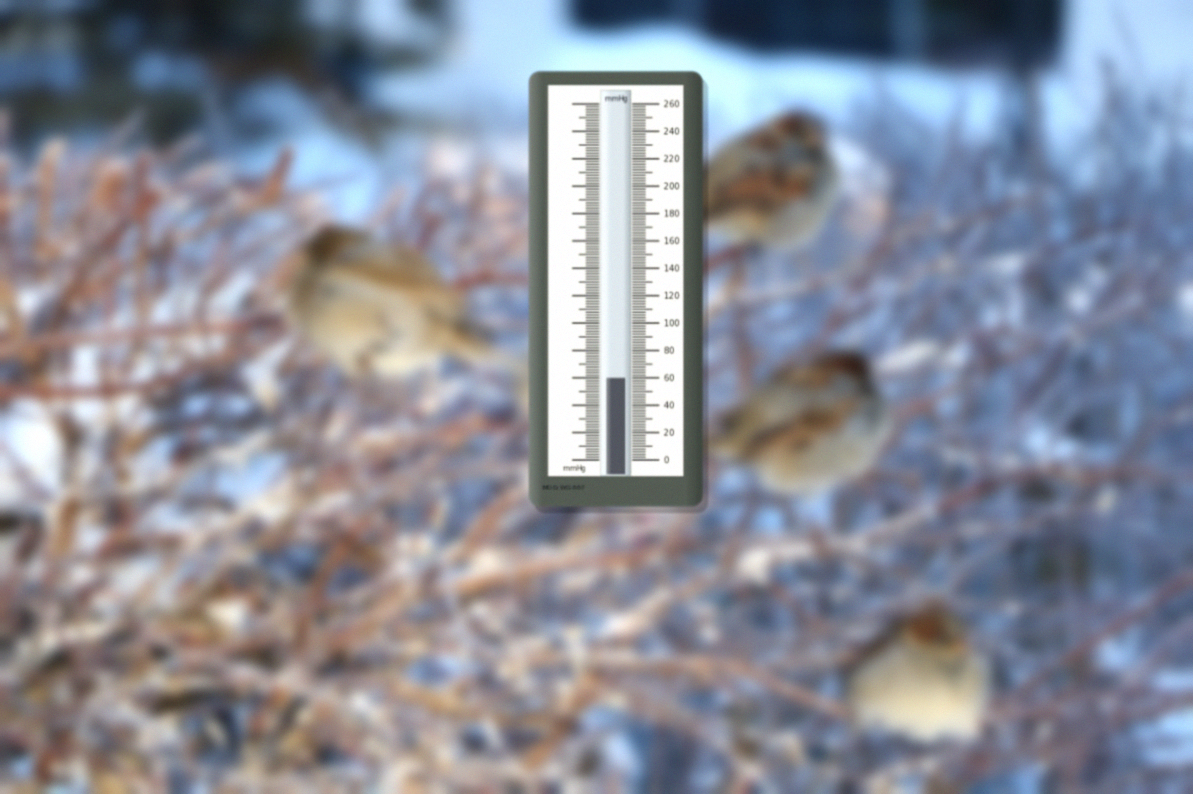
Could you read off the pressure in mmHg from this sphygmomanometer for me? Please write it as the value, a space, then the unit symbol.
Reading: 60 mmHg
